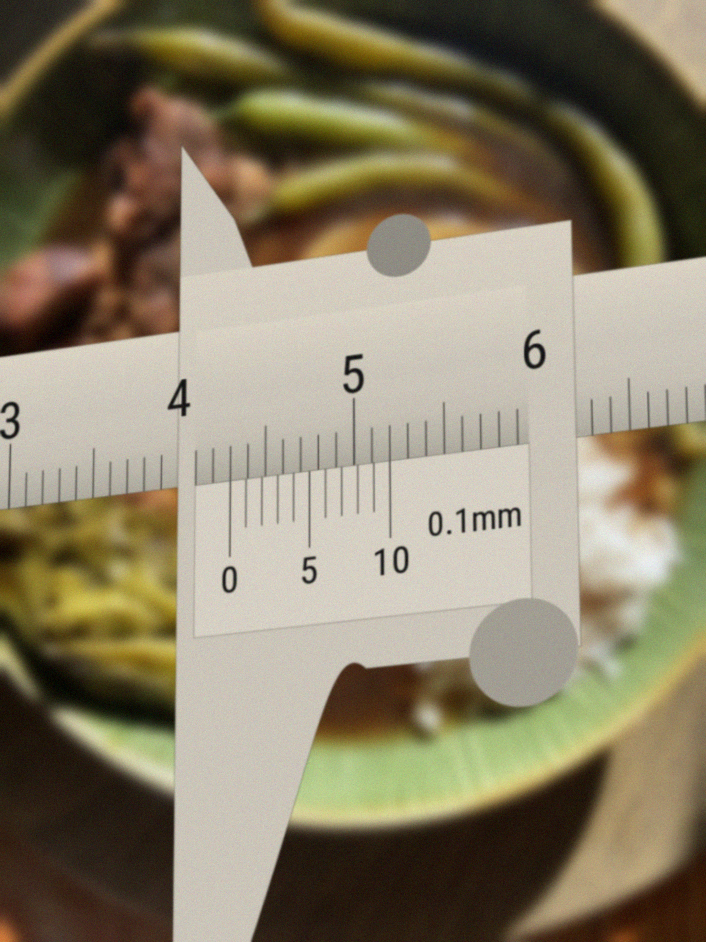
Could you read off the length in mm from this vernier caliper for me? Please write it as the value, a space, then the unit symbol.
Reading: 43.0 mm
